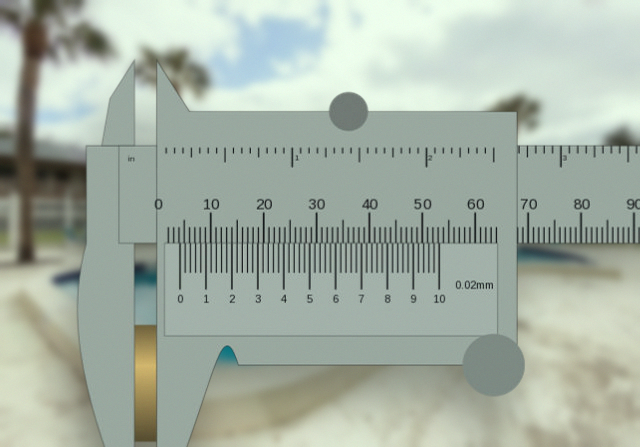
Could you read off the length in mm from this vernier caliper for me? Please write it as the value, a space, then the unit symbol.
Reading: 4.2 mm
